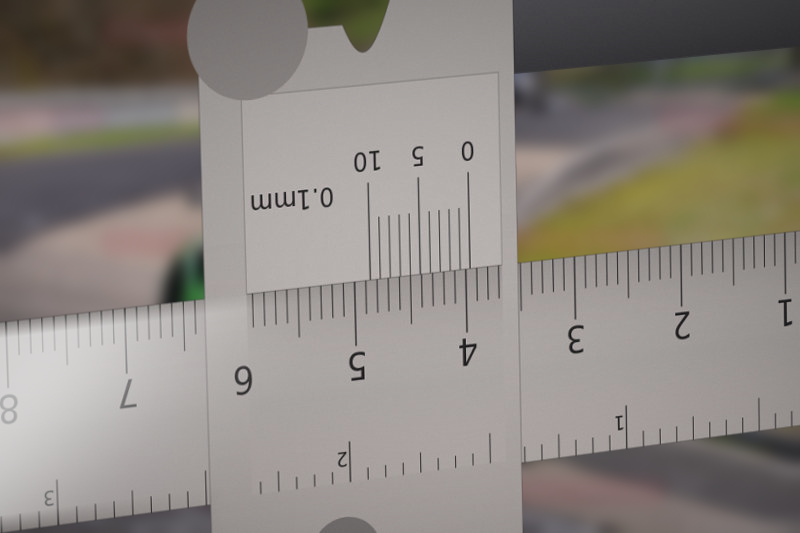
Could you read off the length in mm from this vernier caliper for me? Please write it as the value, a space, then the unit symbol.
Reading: 39.6 mm
